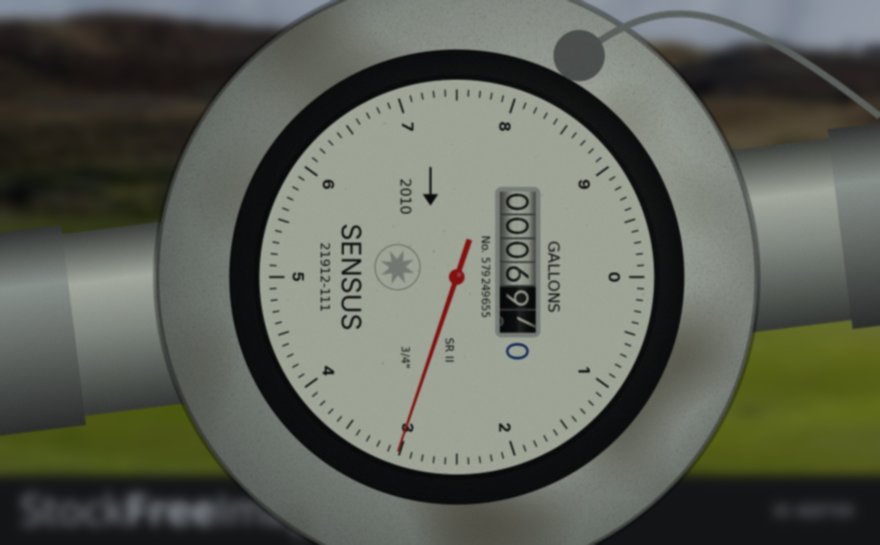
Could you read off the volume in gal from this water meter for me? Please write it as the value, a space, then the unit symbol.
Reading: 6973.0 gal
